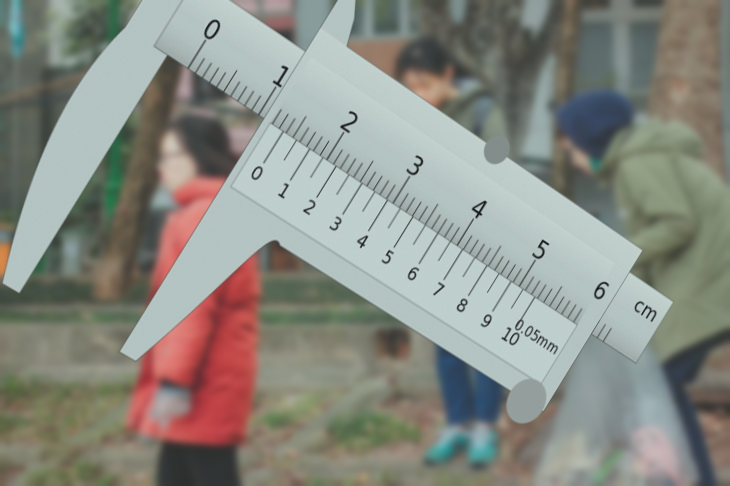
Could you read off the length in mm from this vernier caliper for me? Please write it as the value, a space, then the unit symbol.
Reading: 13.6 mm
